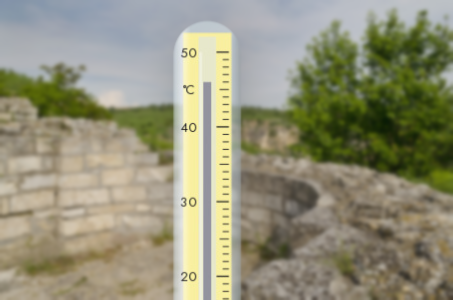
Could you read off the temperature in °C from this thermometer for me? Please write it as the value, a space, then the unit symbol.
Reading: 46 °C
